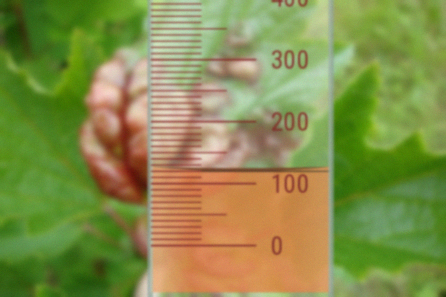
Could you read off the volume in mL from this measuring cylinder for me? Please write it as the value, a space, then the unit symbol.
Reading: 120 mL
